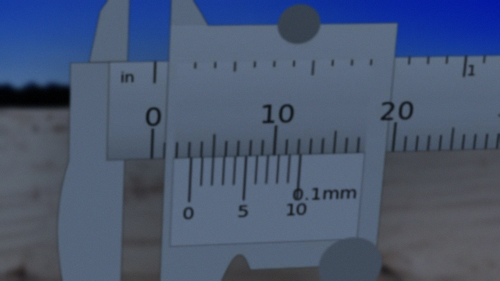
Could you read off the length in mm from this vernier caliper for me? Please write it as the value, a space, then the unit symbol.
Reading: 3.2 mm
